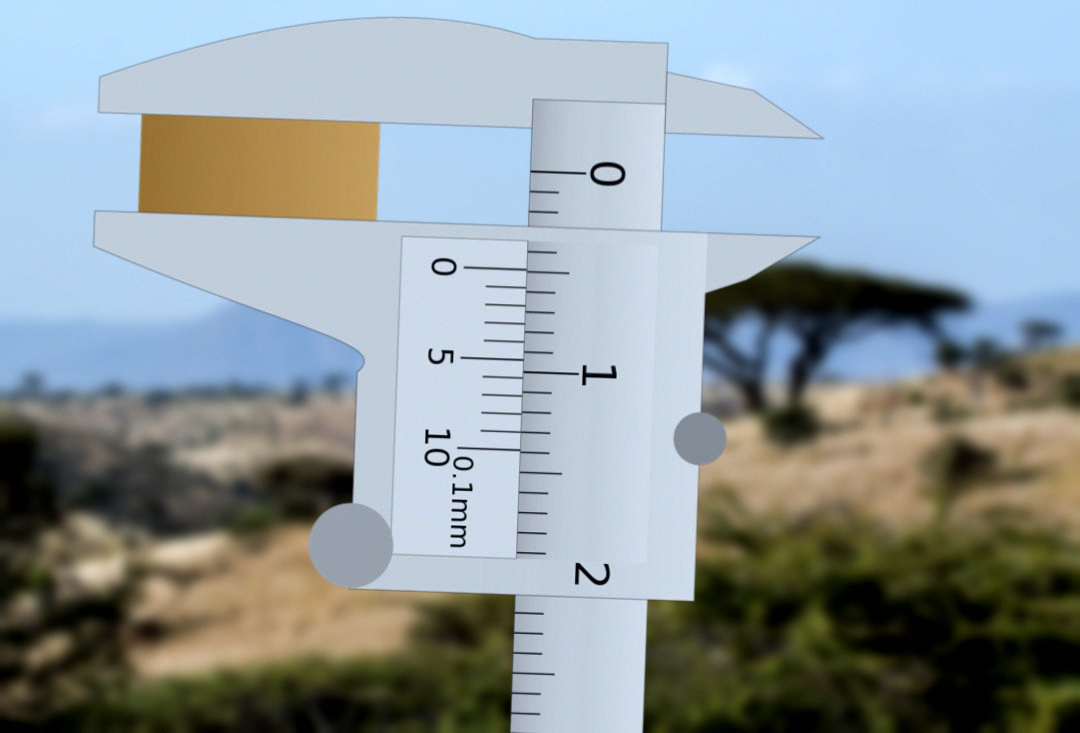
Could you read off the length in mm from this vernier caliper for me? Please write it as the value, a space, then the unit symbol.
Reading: 4.9 mm
